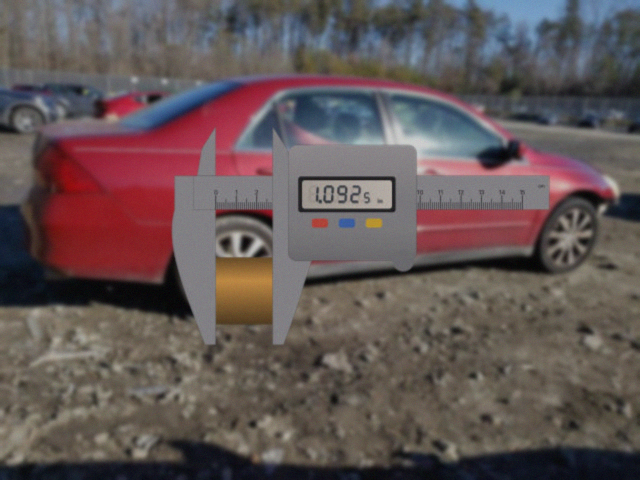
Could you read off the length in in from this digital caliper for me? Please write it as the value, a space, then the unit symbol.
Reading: 1.0925 in
